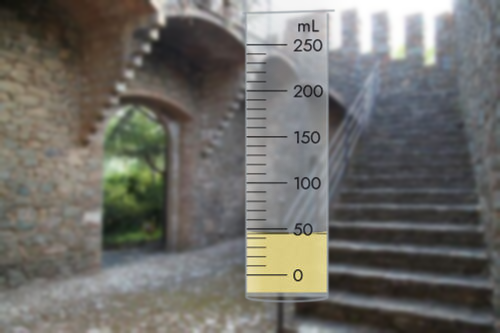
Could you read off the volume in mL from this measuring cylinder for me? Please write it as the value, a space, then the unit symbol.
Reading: 45 mL
